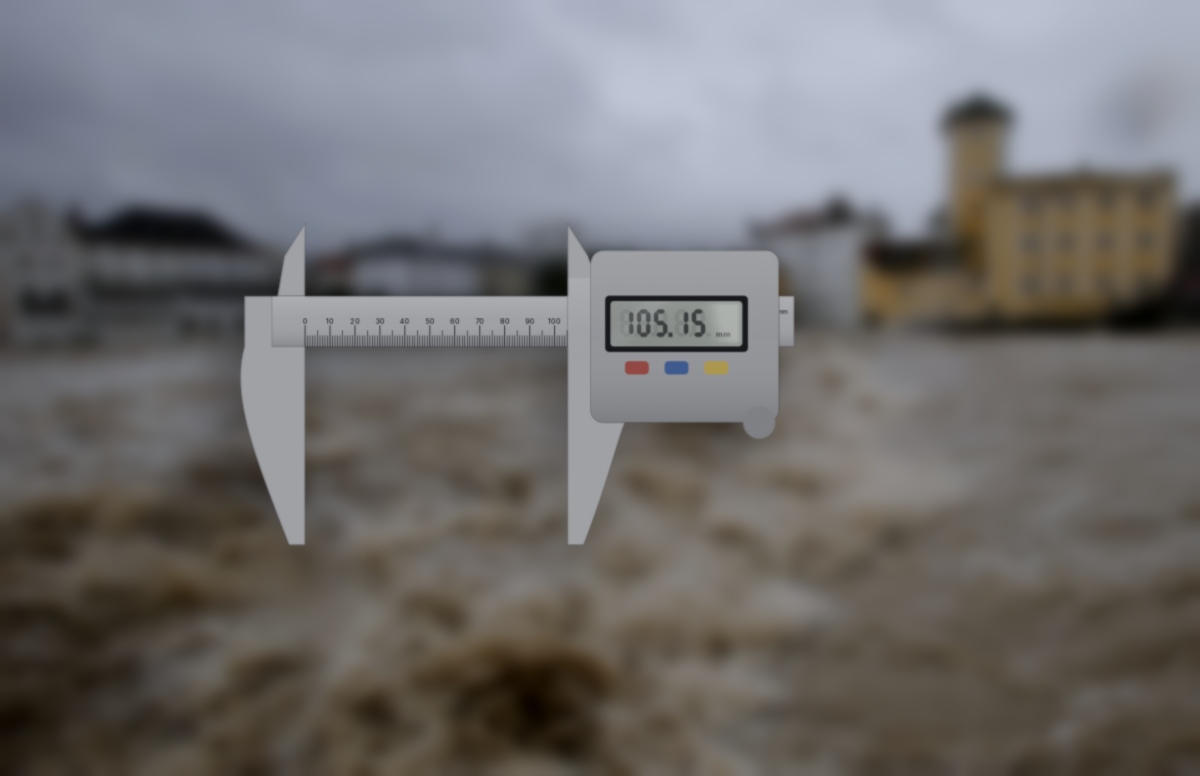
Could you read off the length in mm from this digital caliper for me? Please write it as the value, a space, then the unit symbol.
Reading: 105.15 mm
